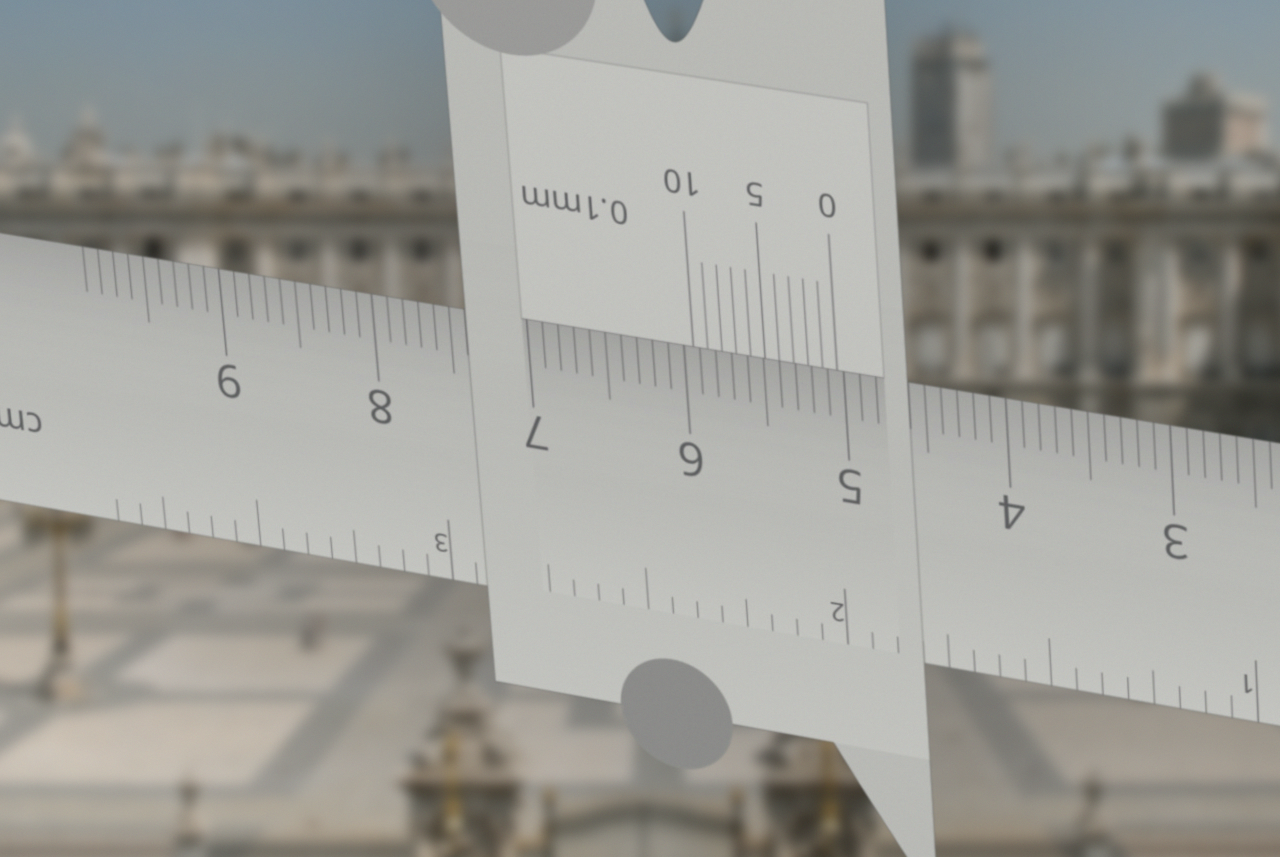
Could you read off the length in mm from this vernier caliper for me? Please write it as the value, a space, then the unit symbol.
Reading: 50.4 mm
